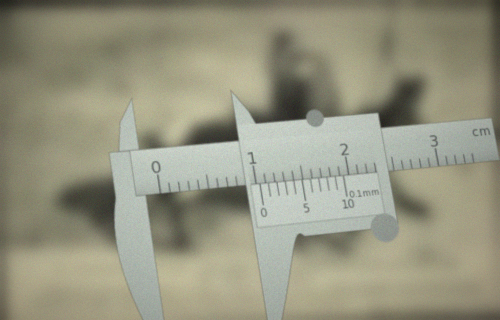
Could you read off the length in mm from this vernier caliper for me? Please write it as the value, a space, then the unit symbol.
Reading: 10.4 mm
